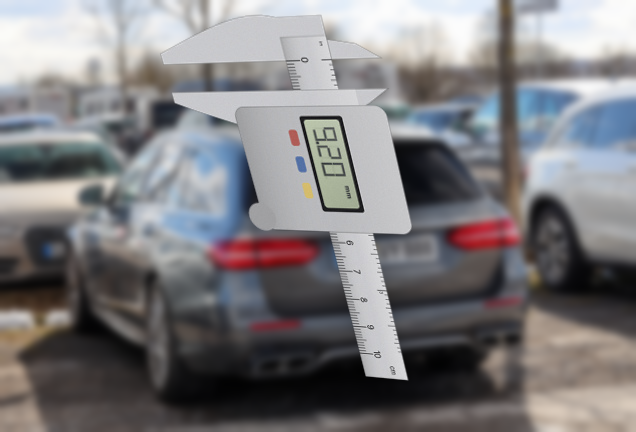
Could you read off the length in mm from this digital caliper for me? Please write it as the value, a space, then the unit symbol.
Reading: 9.20 mm
